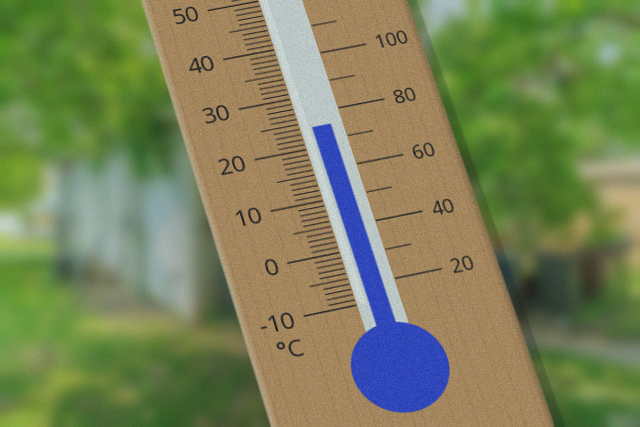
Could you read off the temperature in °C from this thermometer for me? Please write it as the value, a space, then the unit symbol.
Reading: 24 °C
